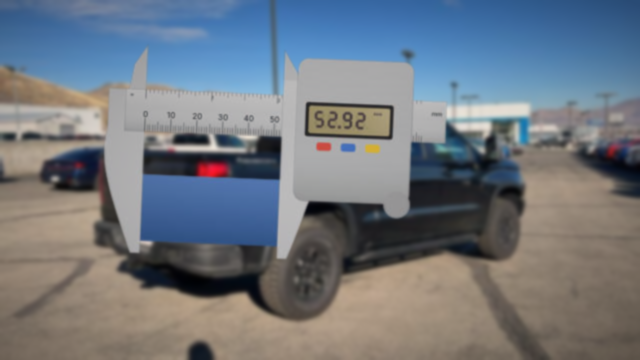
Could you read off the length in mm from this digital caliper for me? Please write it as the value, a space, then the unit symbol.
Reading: 52.92 mm
